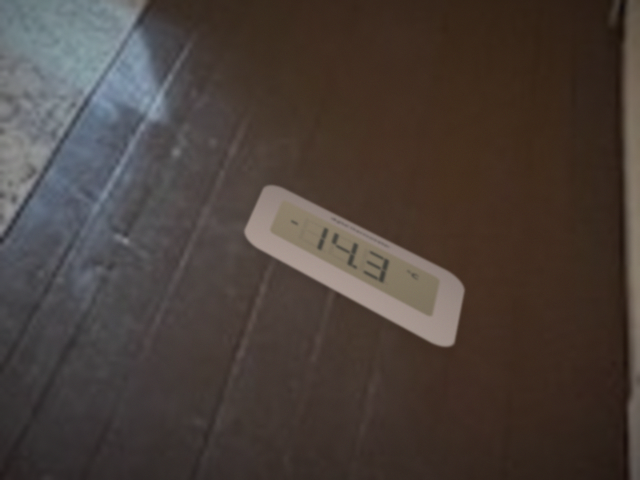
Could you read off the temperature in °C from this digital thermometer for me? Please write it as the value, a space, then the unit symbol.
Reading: -14.3 °C
